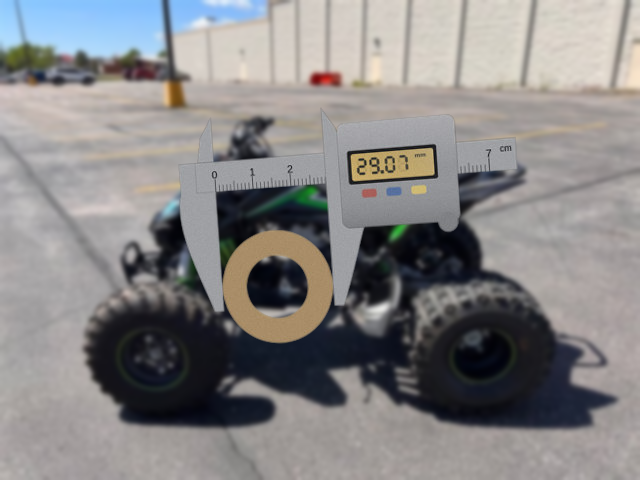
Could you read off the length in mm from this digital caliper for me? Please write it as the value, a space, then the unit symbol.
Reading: 29.07 mm
